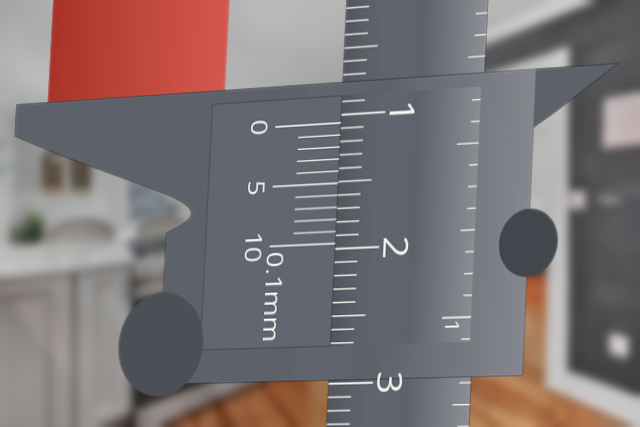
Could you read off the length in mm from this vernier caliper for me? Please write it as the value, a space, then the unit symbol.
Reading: 10.6 mm
